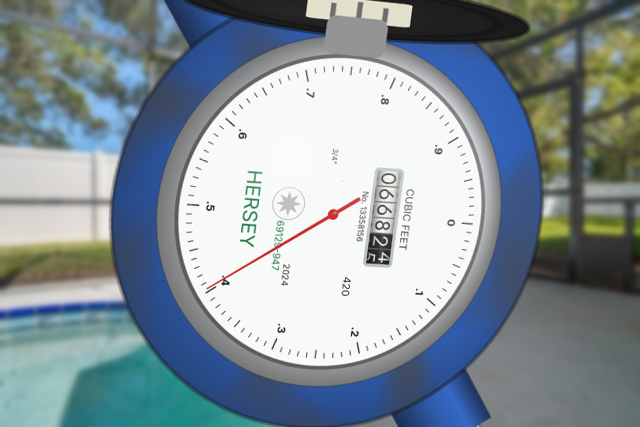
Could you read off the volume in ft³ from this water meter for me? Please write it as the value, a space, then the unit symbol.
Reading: 66824.40 ft³
